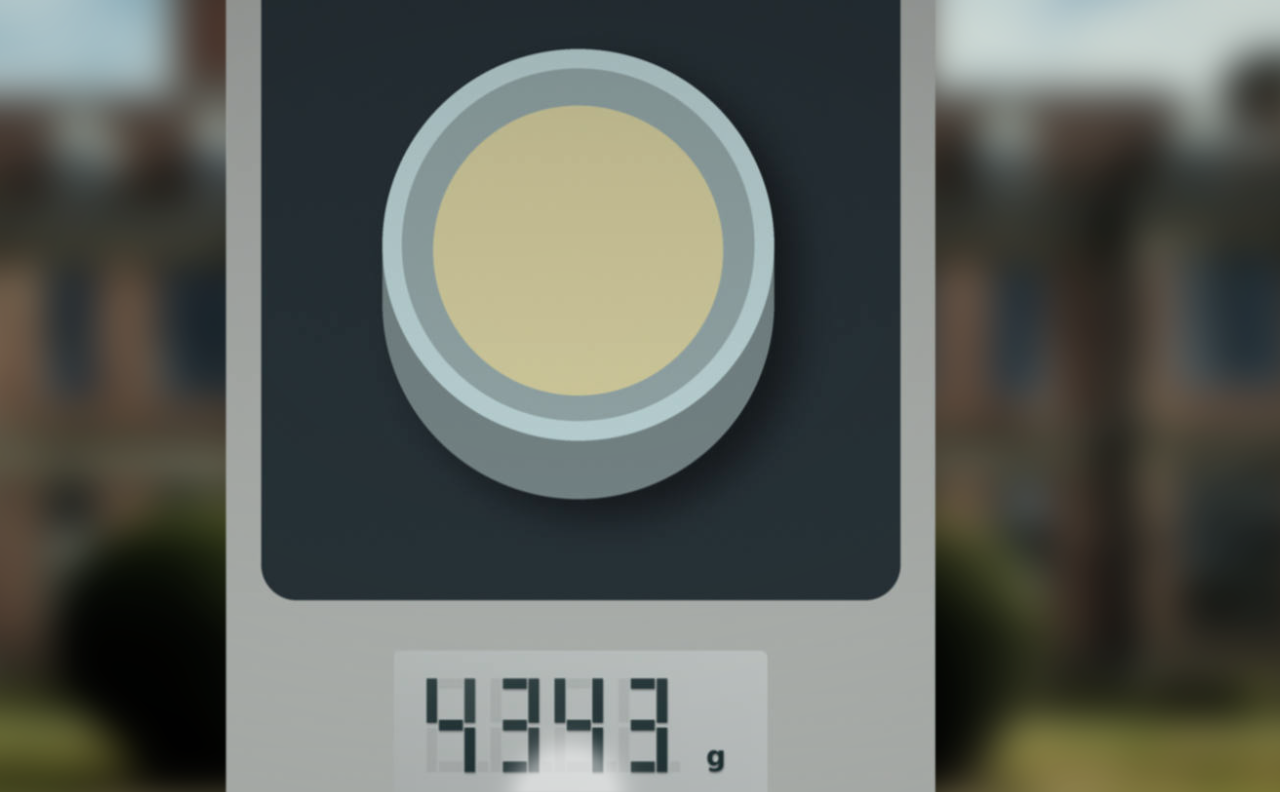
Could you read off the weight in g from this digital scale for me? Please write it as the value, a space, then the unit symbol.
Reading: 4343 g
